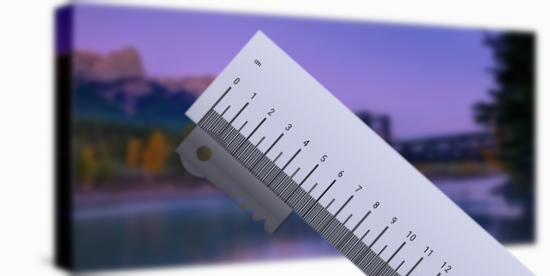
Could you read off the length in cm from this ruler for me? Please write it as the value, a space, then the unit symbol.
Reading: 5.5 cm
